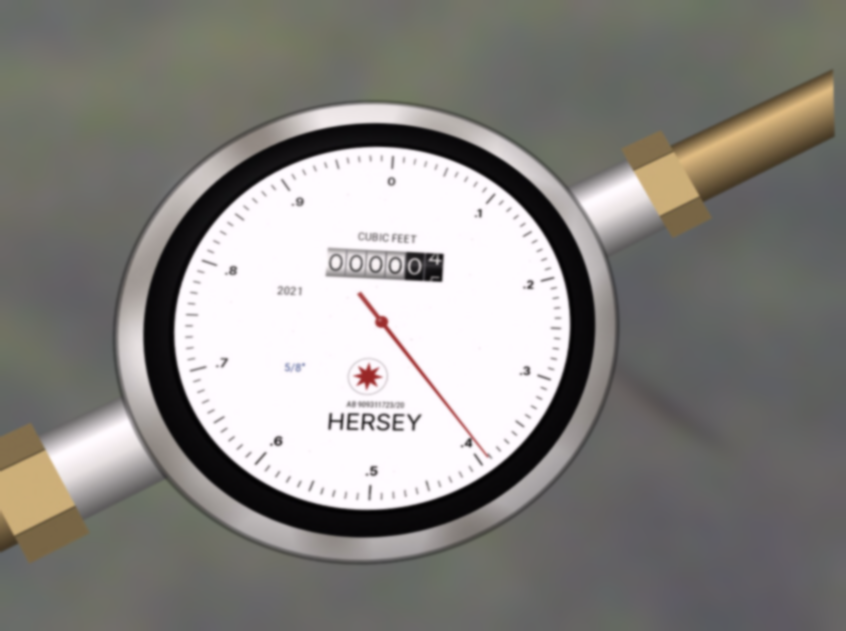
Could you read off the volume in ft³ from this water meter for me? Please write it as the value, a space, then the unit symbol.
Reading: 4.39 ft³
